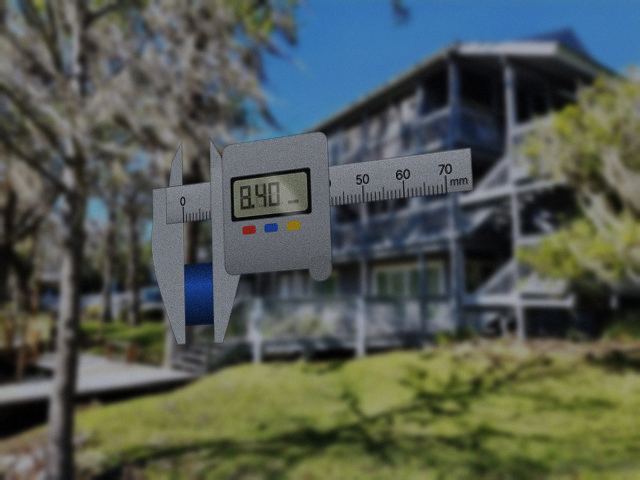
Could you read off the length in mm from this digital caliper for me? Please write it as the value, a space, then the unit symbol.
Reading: 8.40 mm
